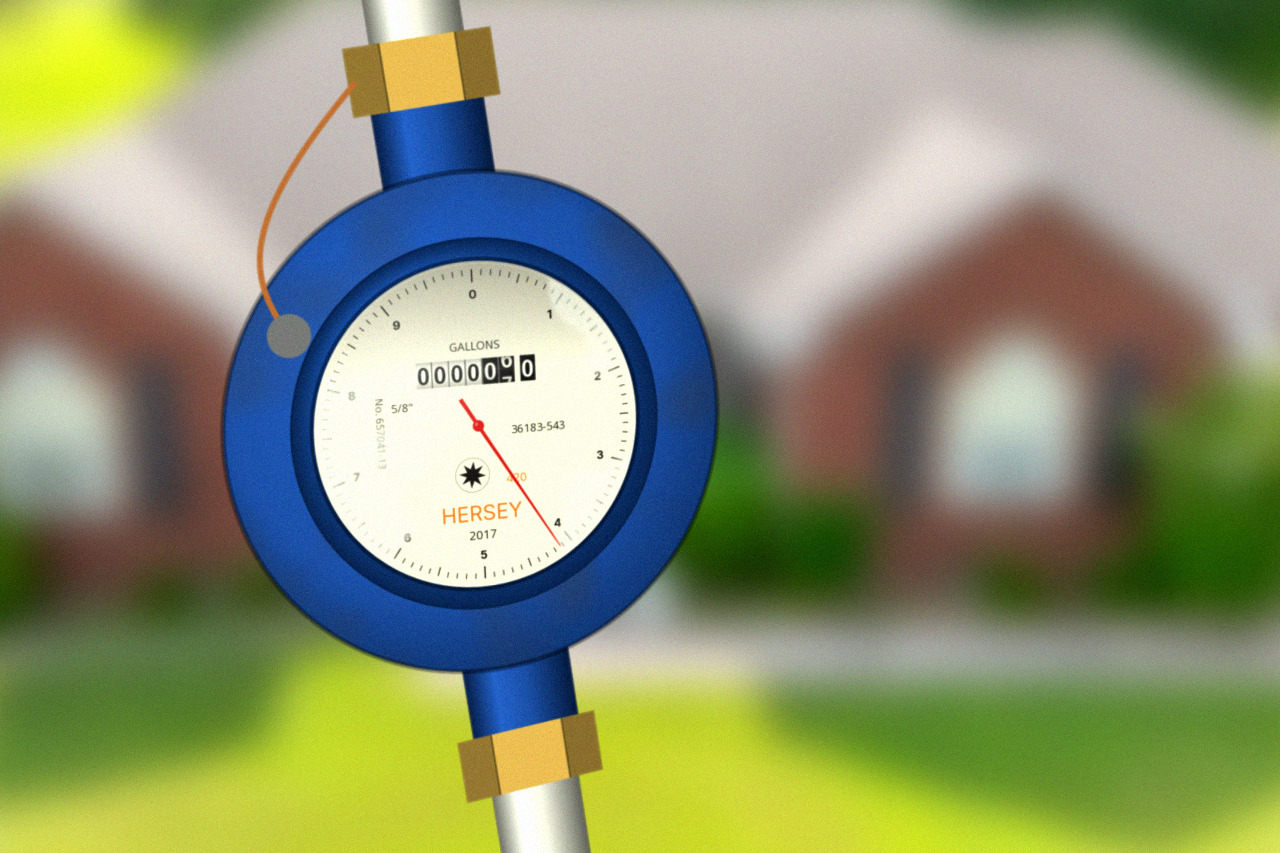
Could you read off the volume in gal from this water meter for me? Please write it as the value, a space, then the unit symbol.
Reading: 64.1 gal
